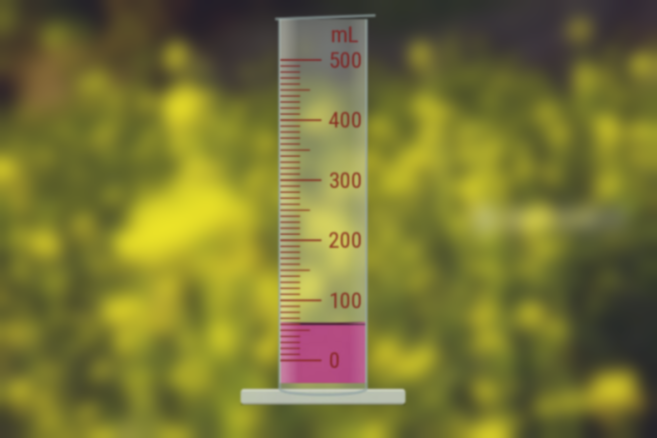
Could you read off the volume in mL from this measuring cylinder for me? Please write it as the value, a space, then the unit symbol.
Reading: 60 mL
